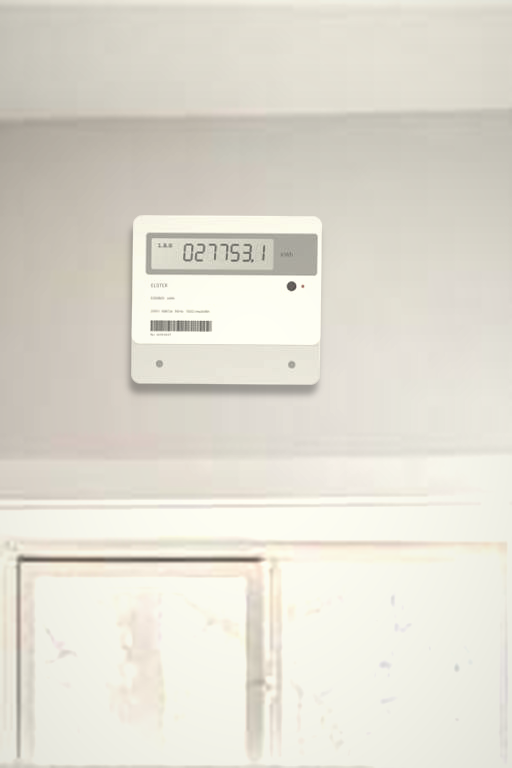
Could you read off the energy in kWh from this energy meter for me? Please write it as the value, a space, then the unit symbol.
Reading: 27753.1 kWh
